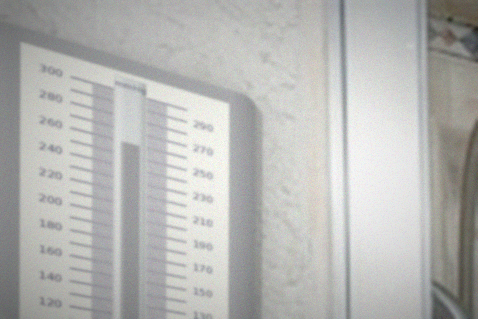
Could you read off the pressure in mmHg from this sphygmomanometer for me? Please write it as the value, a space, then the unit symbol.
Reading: 260 mmHg
